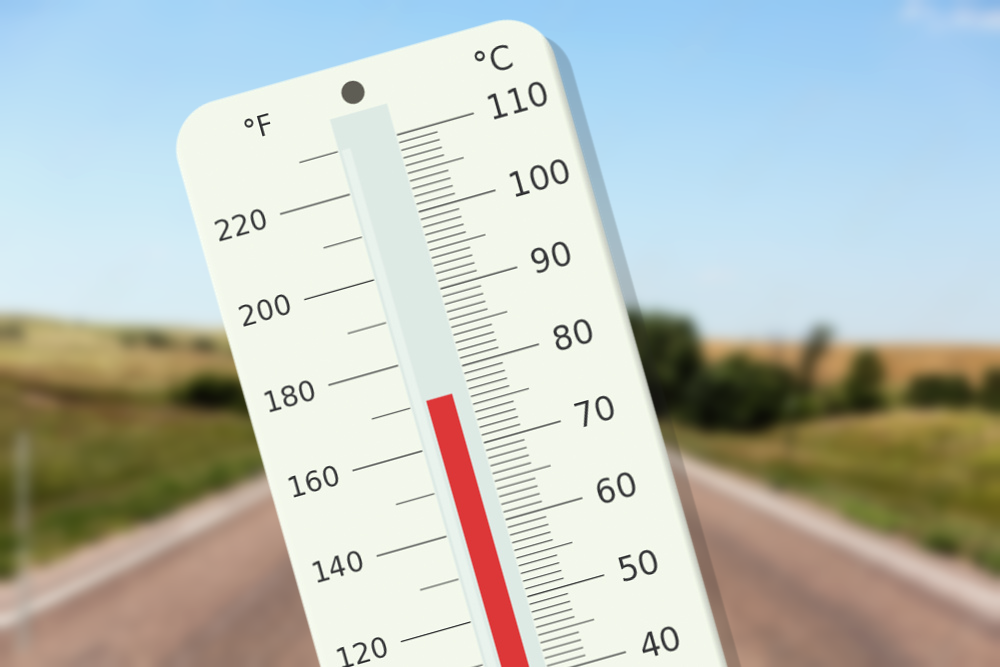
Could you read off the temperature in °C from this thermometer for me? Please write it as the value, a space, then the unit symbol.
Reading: 77 °C
